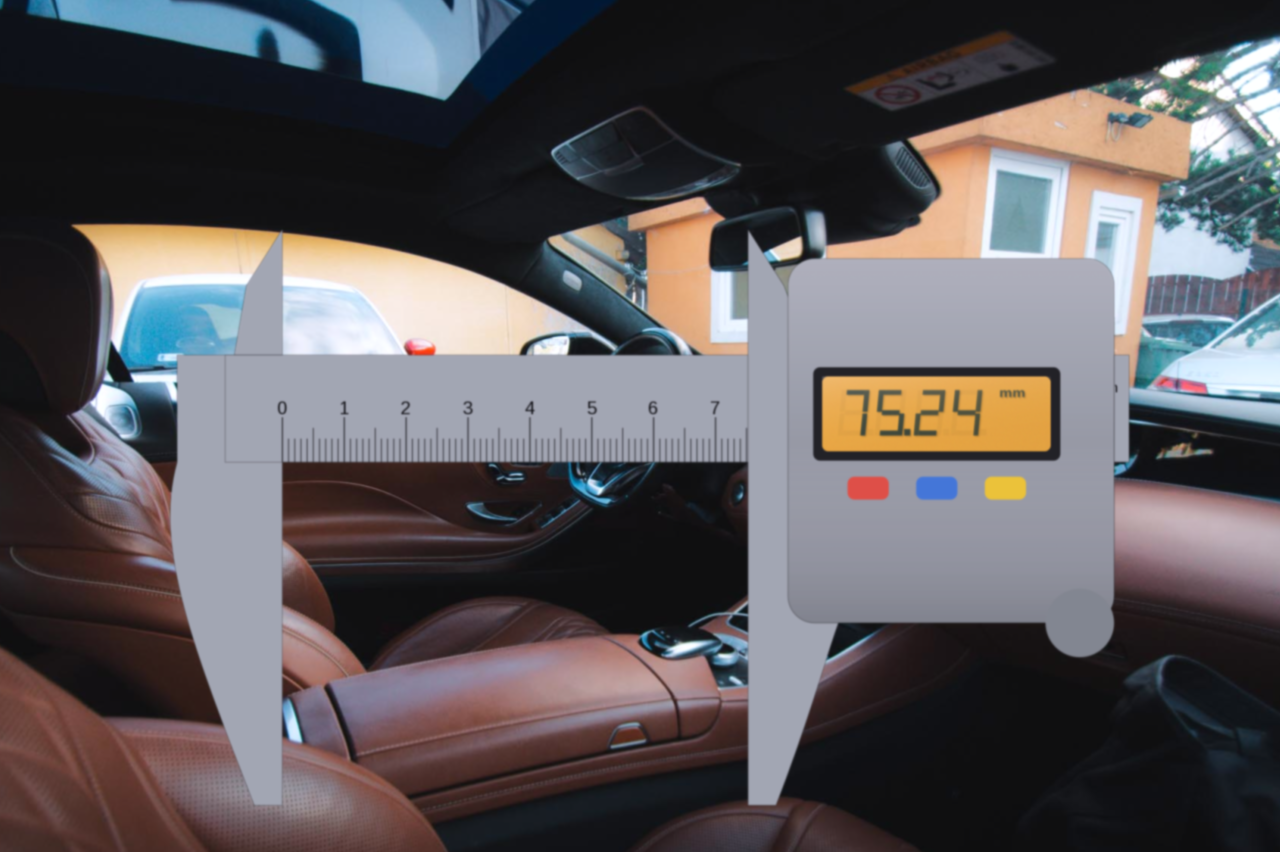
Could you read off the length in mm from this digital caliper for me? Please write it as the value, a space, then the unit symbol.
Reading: 75.24 mm
